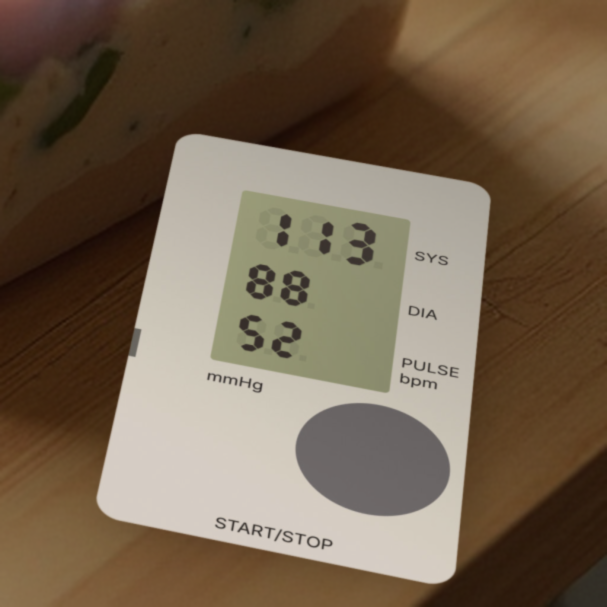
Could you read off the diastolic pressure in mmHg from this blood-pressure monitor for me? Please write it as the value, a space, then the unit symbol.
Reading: 88 mmHg
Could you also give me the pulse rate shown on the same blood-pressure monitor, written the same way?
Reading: 52 bpm
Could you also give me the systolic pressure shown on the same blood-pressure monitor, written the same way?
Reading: 113 mmHg
